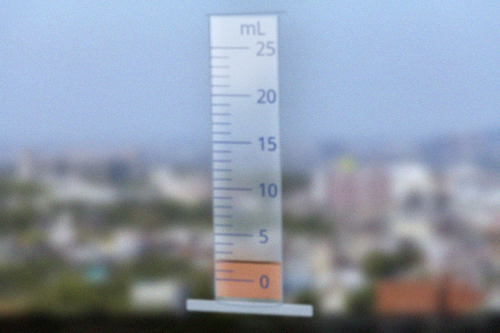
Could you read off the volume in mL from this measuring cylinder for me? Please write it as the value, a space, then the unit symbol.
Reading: 2 mL
